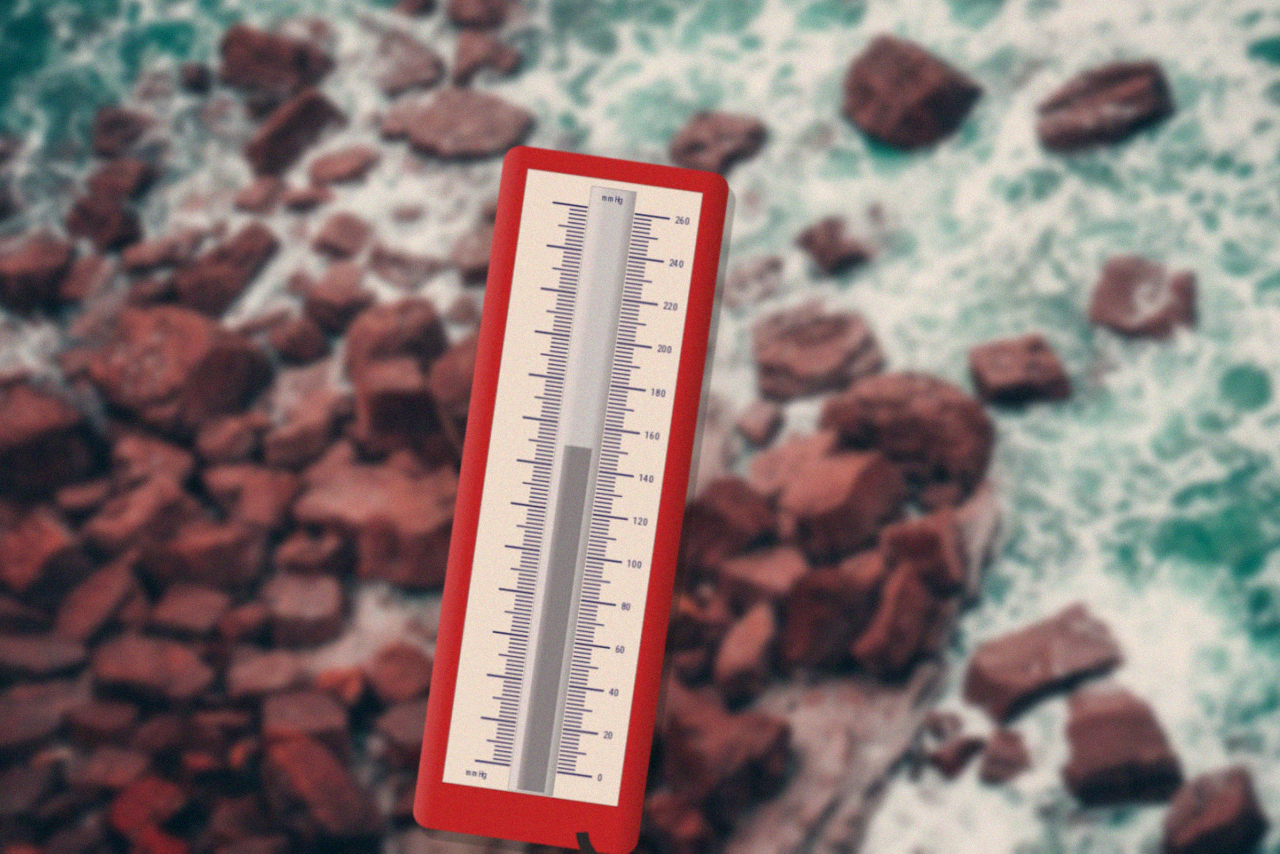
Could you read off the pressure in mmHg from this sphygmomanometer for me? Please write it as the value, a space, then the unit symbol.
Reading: 150 mmHg
